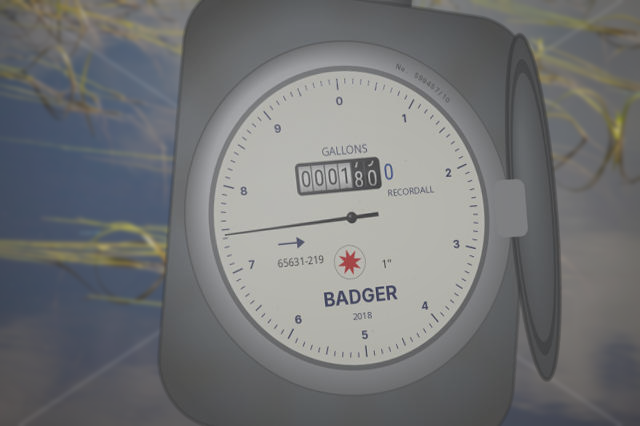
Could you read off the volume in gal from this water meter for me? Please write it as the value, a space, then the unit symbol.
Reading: 1797.4 gal
